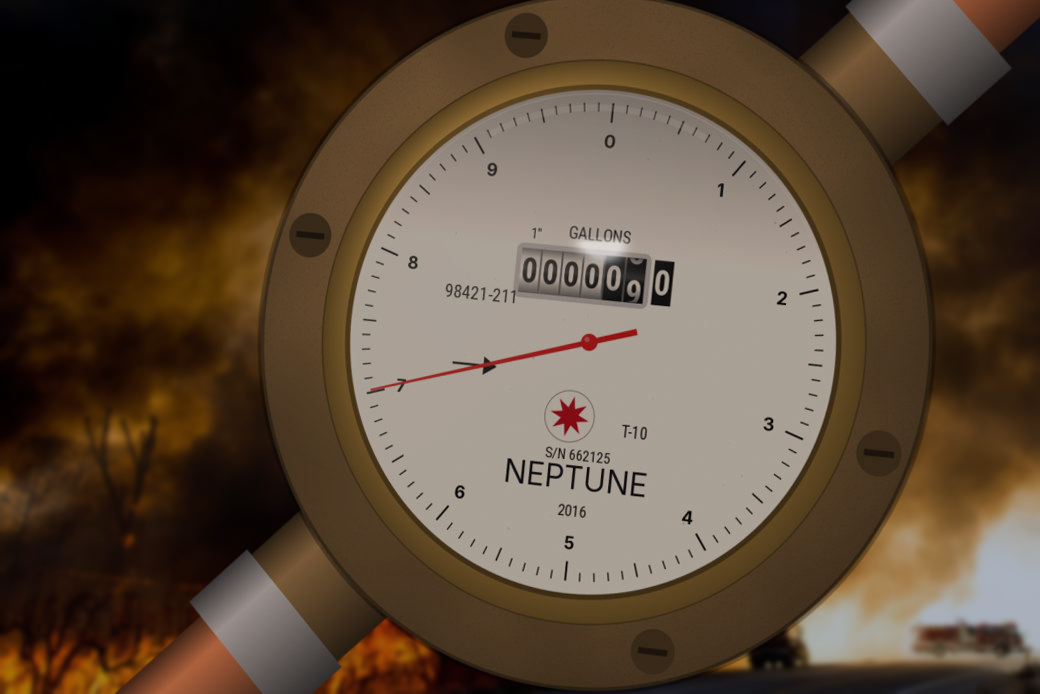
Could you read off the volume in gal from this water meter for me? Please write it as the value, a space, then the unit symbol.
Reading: 87.0 gal
